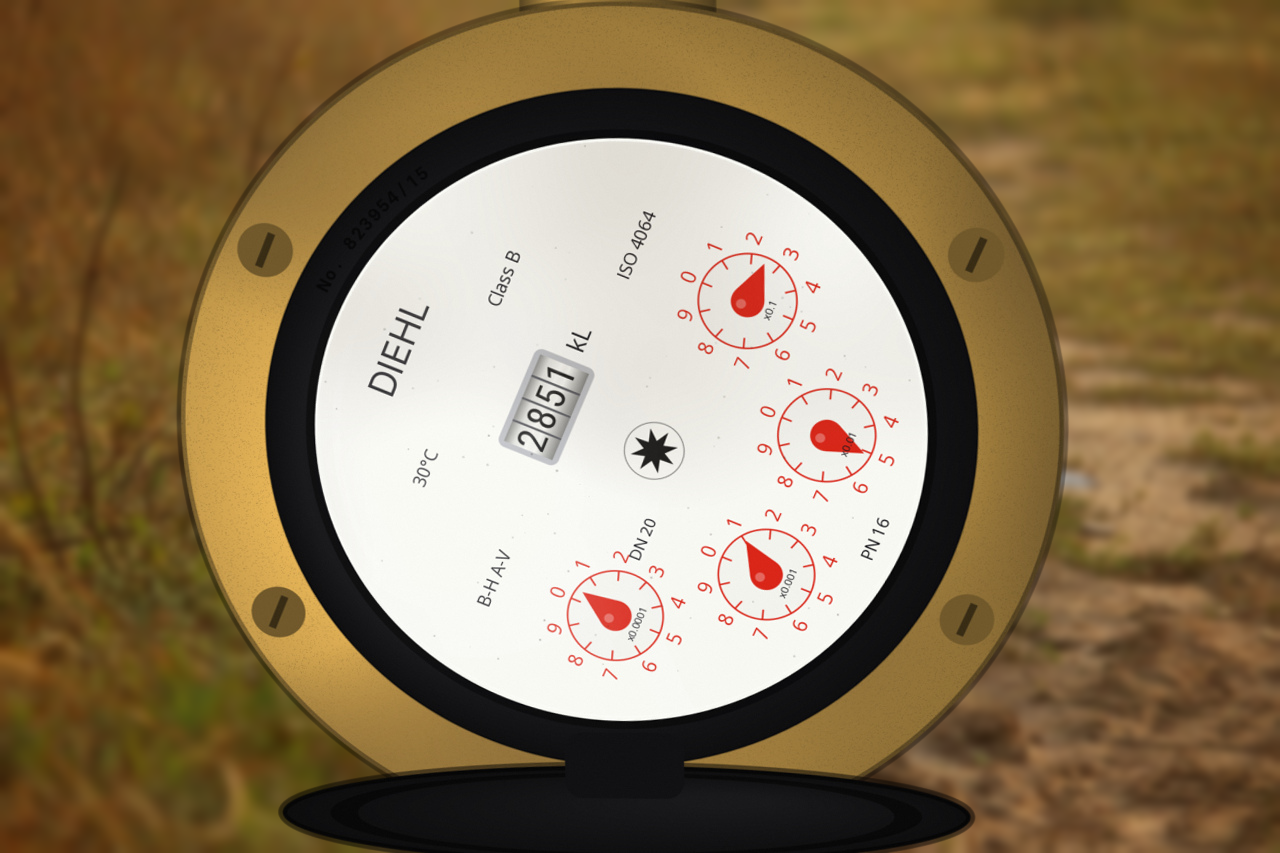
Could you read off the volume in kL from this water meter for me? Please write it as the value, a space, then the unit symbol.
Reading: 2851.2510 kL
